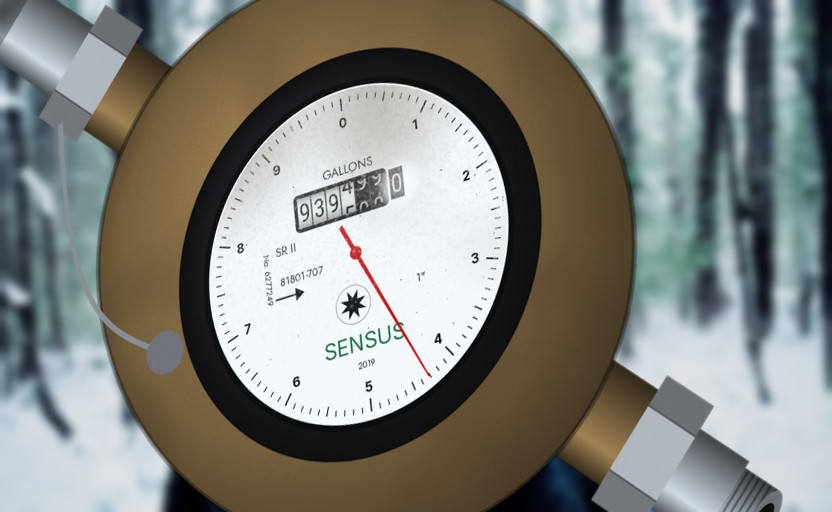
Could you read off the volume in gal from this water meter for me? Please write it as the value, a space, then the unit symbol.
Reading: 9394994.3 gal
